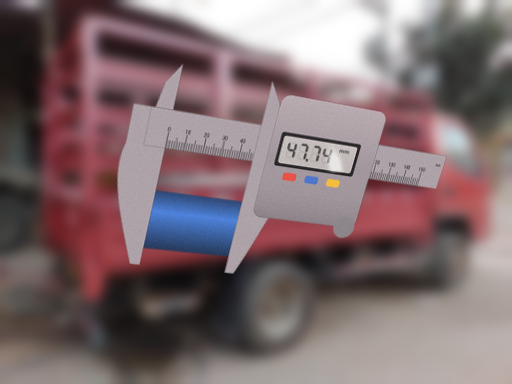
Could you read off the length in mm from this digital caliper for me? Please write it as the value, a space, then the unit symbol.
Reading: 47.74 mm
